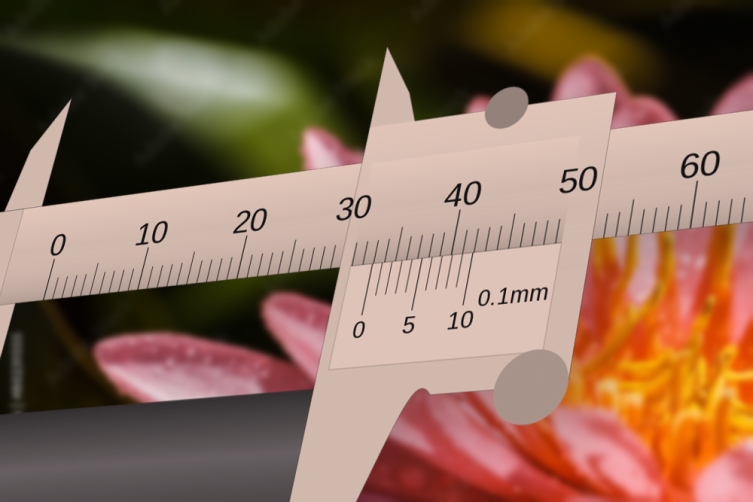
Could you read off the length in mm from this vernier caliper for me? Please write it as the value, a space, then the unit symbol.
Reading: 32.9 mm
